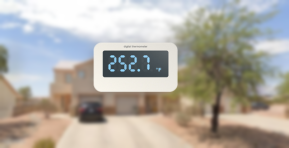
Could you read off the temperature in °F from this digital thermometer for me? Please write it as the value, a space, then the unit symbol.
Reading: 252.7 °F
